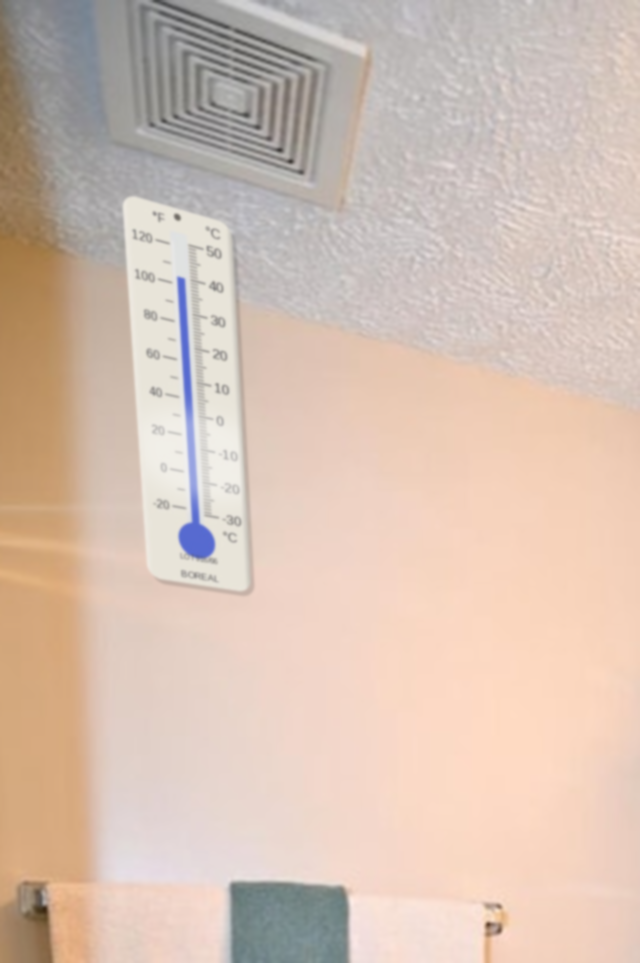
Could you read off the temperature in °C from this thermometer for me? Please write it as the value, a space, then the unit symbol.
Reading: 40 °C
